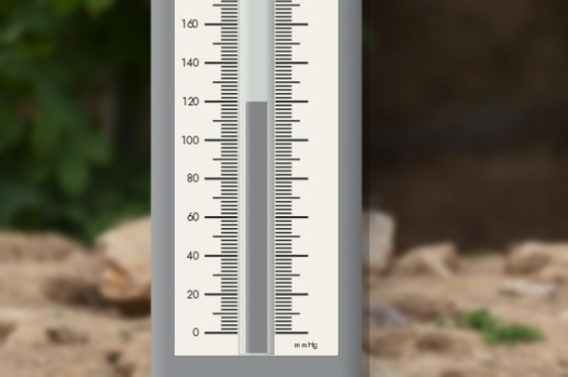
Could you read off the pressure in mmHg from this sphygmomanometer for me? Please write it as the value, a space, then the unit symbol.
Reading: 120 mmHg
